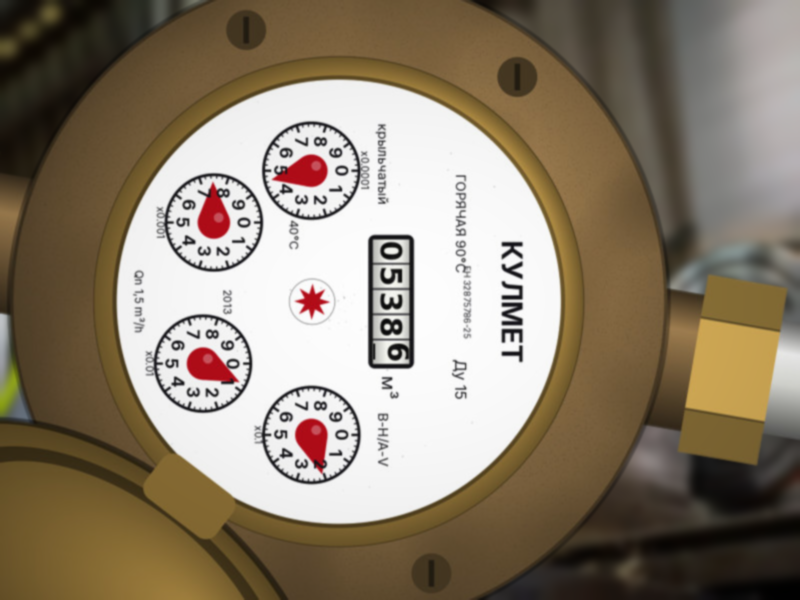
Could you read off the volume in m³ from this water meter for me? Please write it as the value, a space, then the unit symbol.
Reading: 5386.2074 m³
